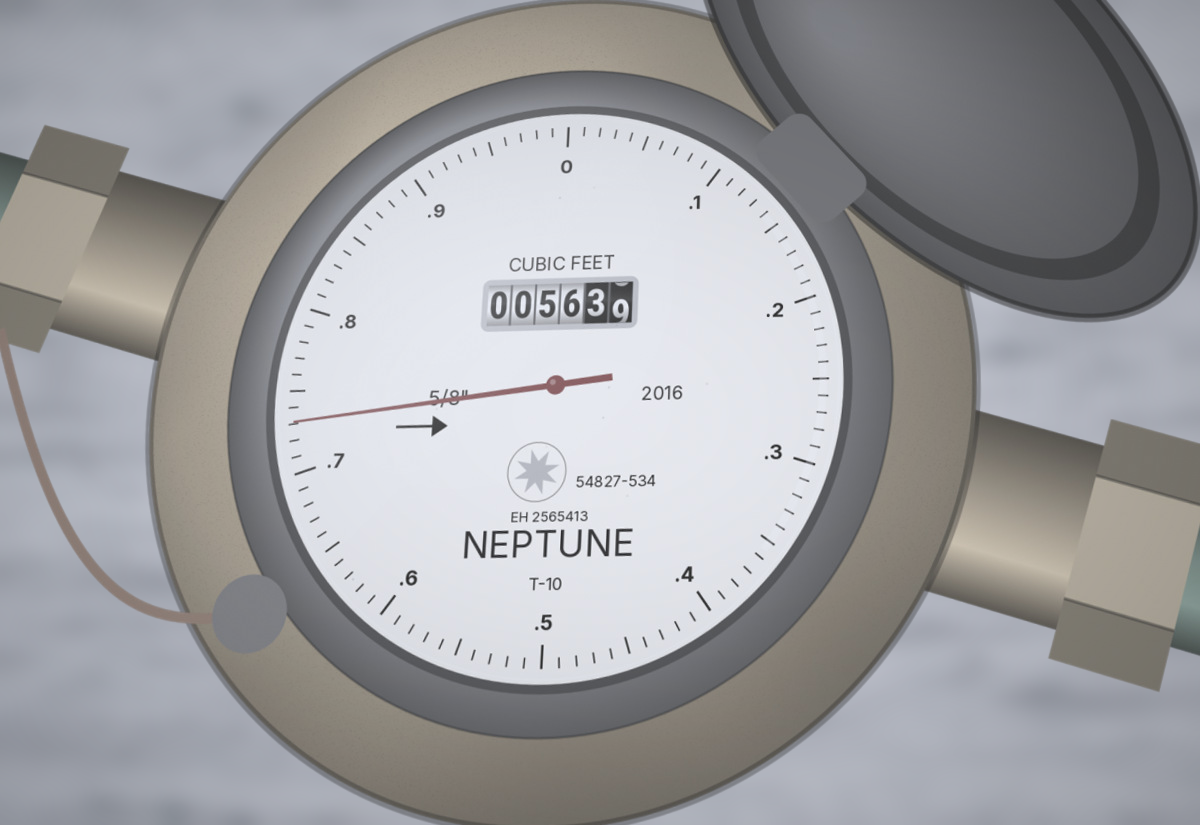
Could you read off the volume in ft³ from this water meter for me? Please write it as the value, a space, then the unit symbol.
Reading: 5638.73 ft³
